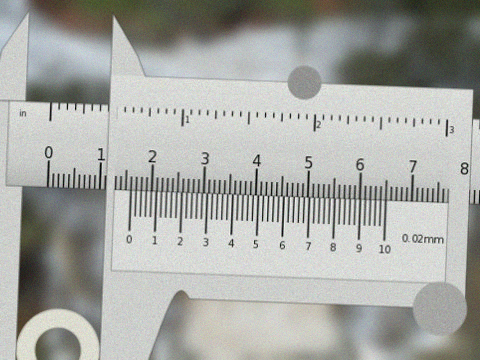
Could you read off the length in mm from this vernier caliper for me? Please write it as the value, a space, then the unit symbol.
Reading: 16.0 mm
